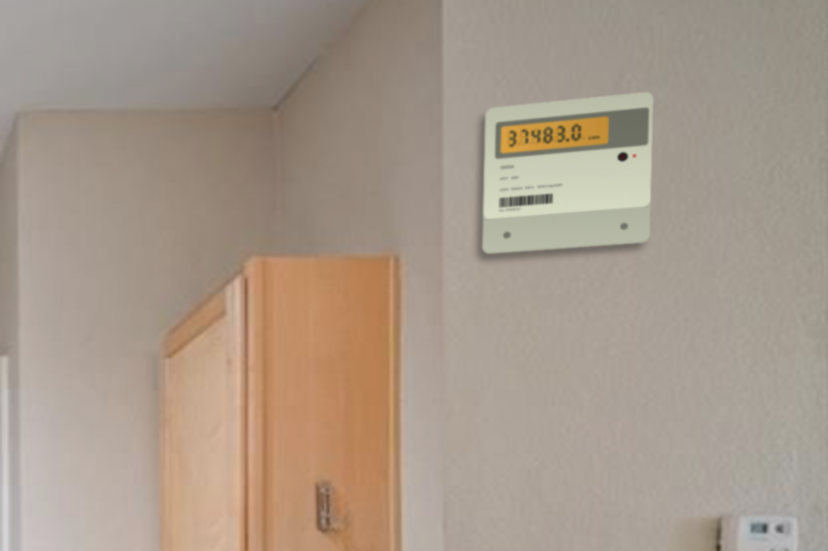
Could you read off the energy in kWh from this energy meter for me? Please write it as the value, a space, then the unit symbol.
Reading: 37483.0 kWh
